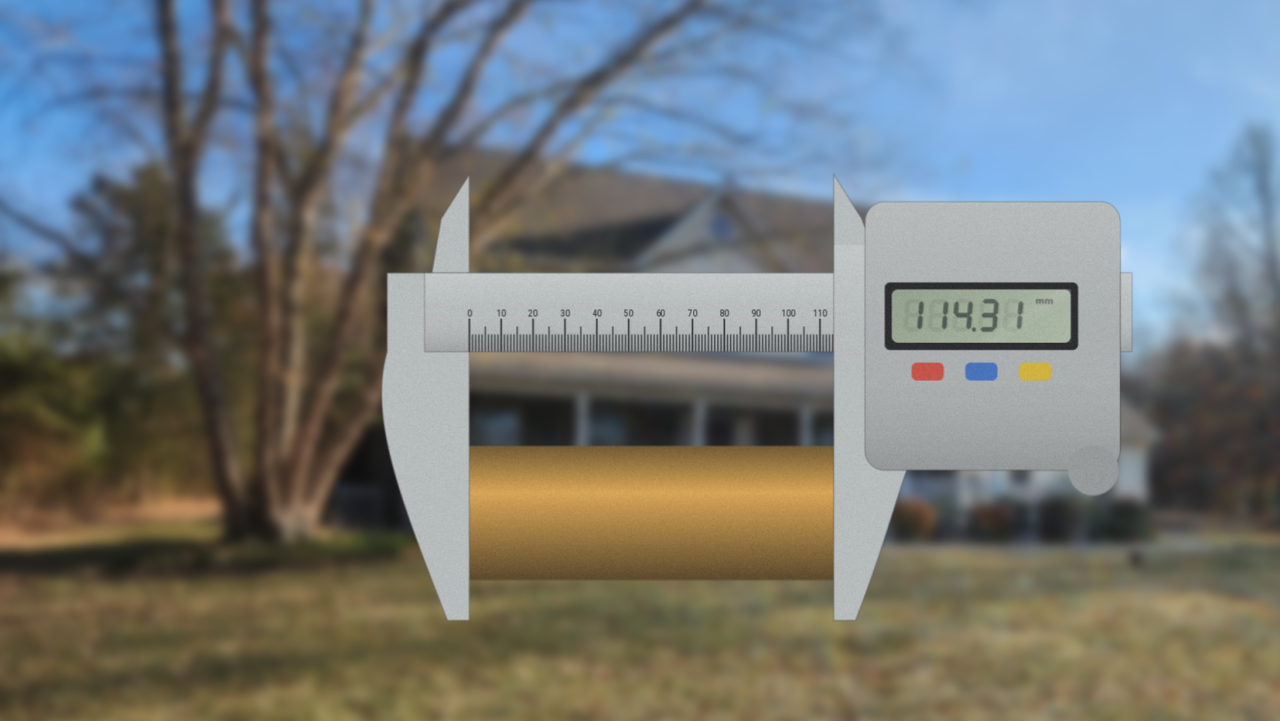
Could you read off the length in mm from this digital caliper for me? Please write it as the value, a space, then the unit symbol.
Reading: 114.31 mm
